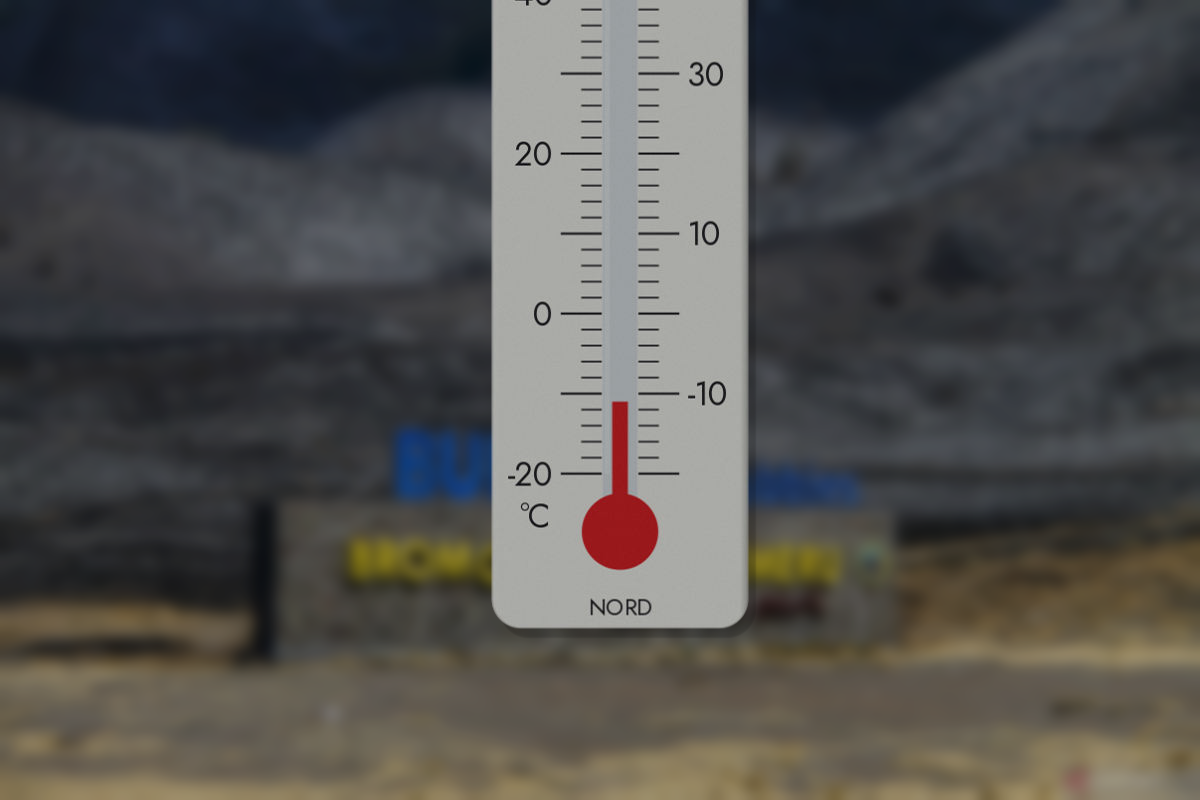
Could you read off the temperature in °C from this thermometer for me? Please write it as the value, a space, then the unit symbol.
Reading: -11 °C
